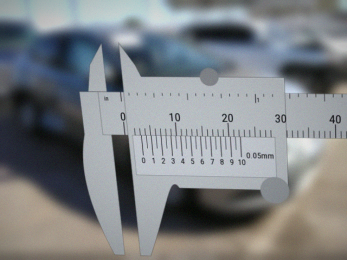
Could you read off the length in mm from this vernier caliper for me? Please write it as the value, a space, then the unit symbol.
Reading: 3.2 mm
